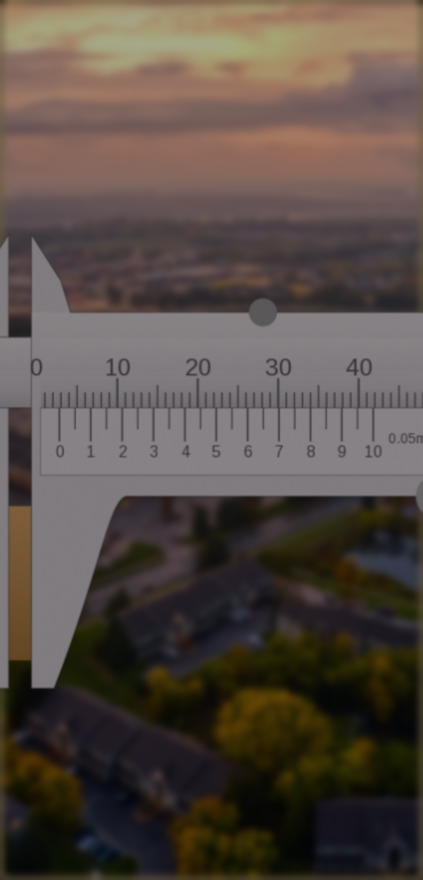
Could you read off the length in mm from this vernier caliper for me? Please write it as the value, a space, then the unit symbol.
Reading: 2.8 mm
